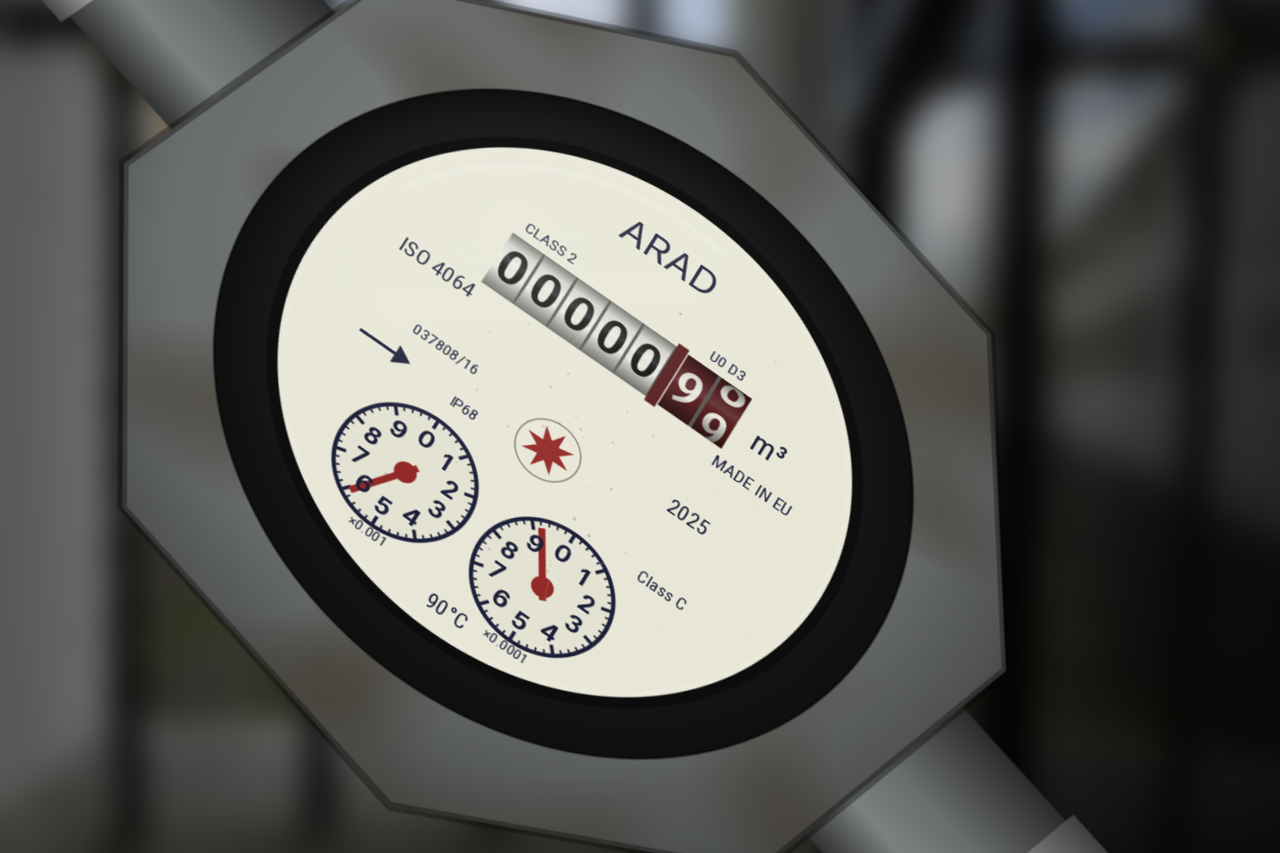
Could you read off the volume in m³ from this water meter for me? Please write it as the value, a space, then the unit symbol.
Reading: 0.9859 m³
